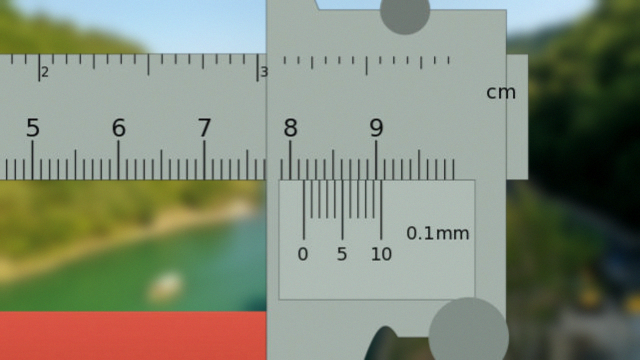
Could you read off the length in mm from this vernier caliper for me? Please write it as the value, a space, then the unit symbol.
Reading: 81.6 mm
